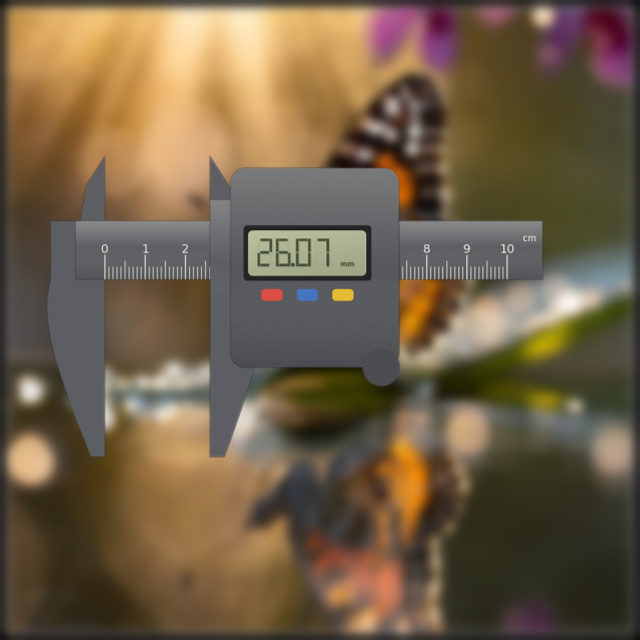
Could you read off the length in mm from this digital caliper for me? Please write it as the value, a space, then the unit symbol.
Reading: 26.07 mm
